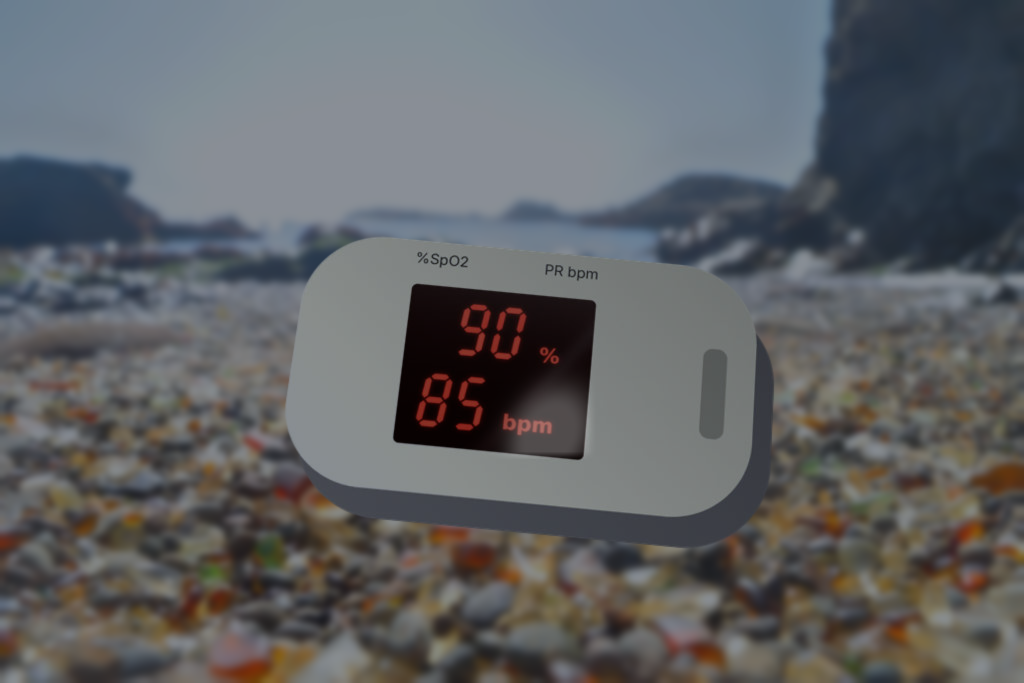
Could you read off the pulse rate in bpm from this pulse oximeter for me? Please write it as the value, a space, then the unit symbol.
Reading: 85 bpm
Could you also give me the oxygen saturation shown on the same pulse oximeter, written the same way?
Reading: 90 %
